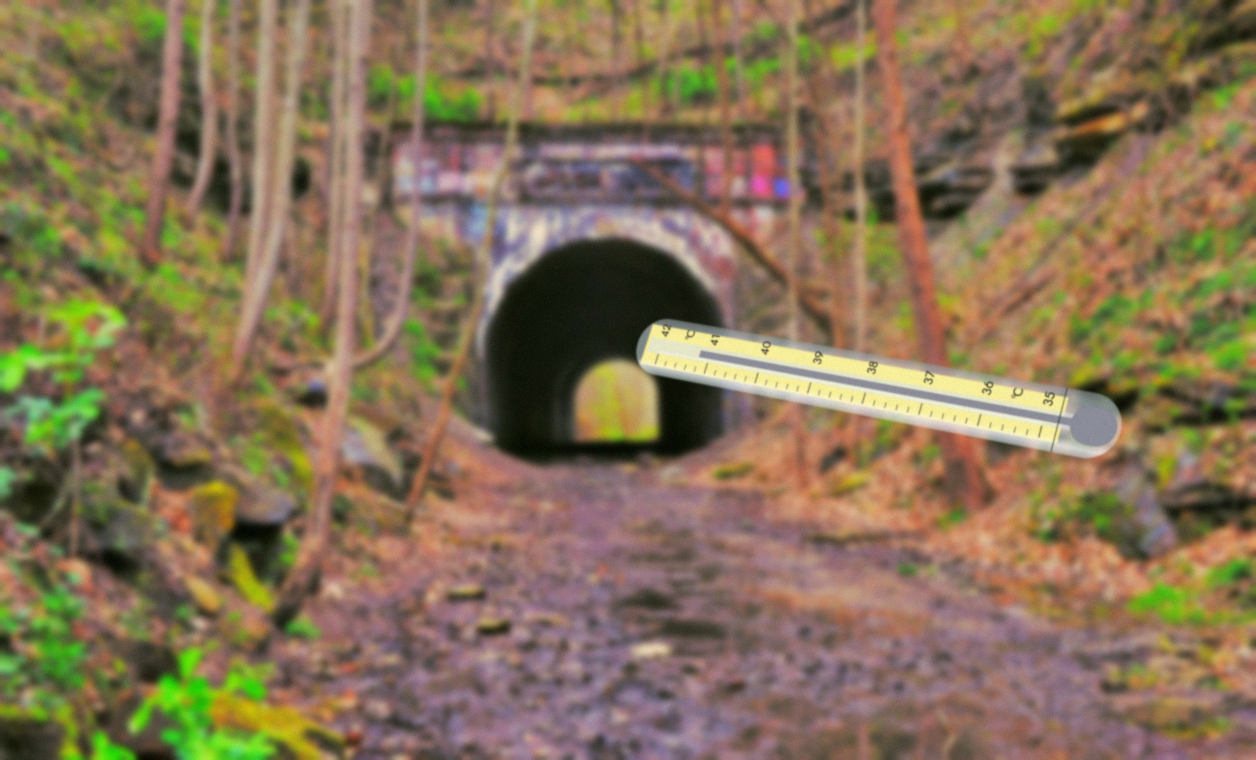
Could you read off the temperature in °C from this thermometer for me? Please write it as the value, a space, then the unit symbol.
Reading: 41.2 °C
